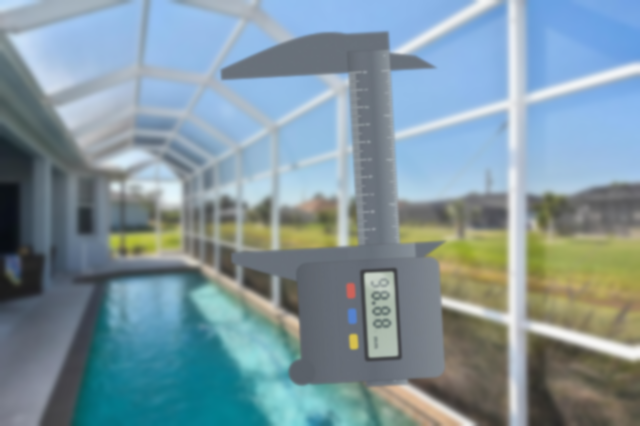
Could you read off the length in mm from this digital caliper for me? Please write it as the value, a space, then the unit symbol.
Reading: 98.88 mm
